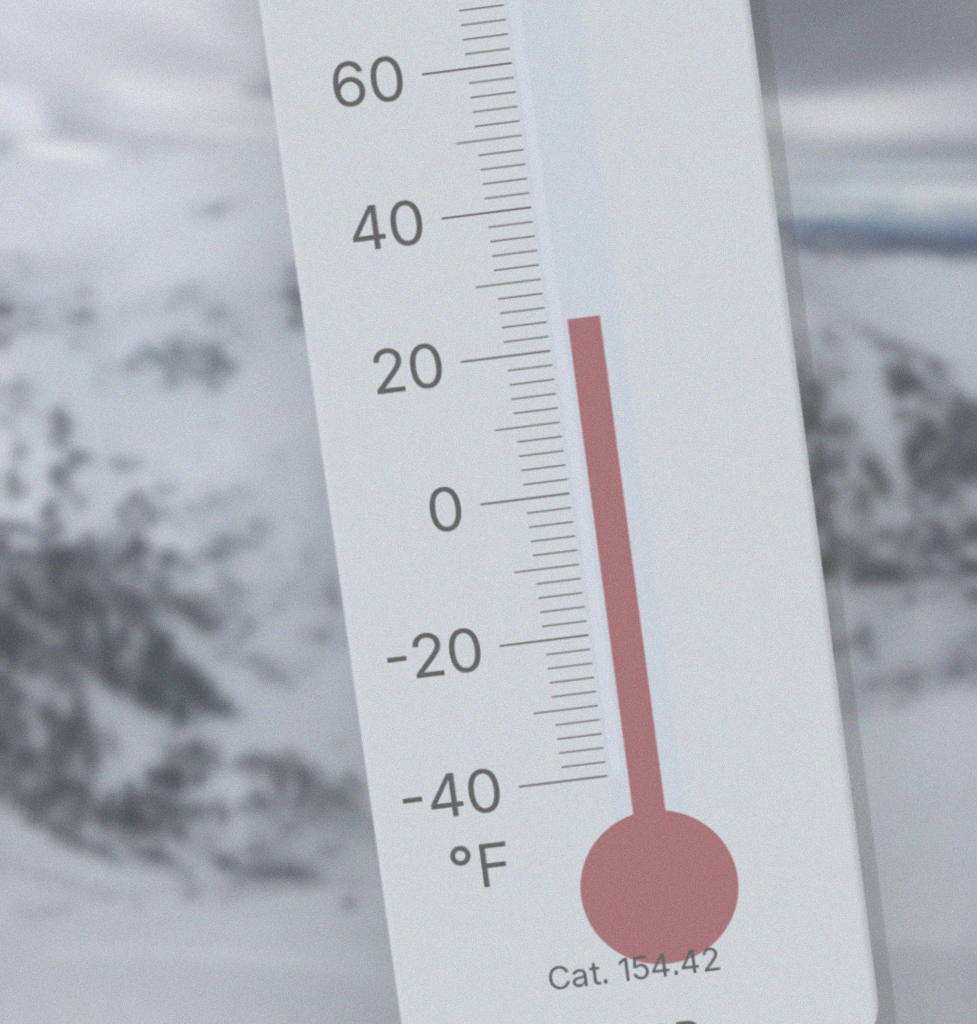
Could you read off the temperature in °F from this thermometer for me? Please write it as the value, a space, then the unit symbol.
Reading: 24 °F
